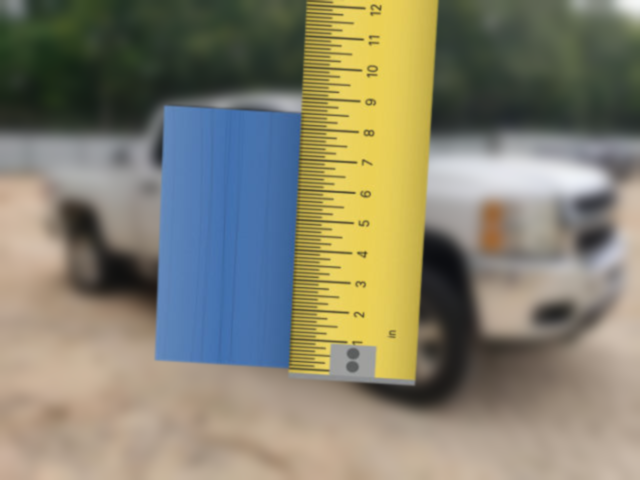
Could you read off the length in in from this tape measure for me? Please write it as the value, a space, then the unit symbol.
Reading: 8.5 in
